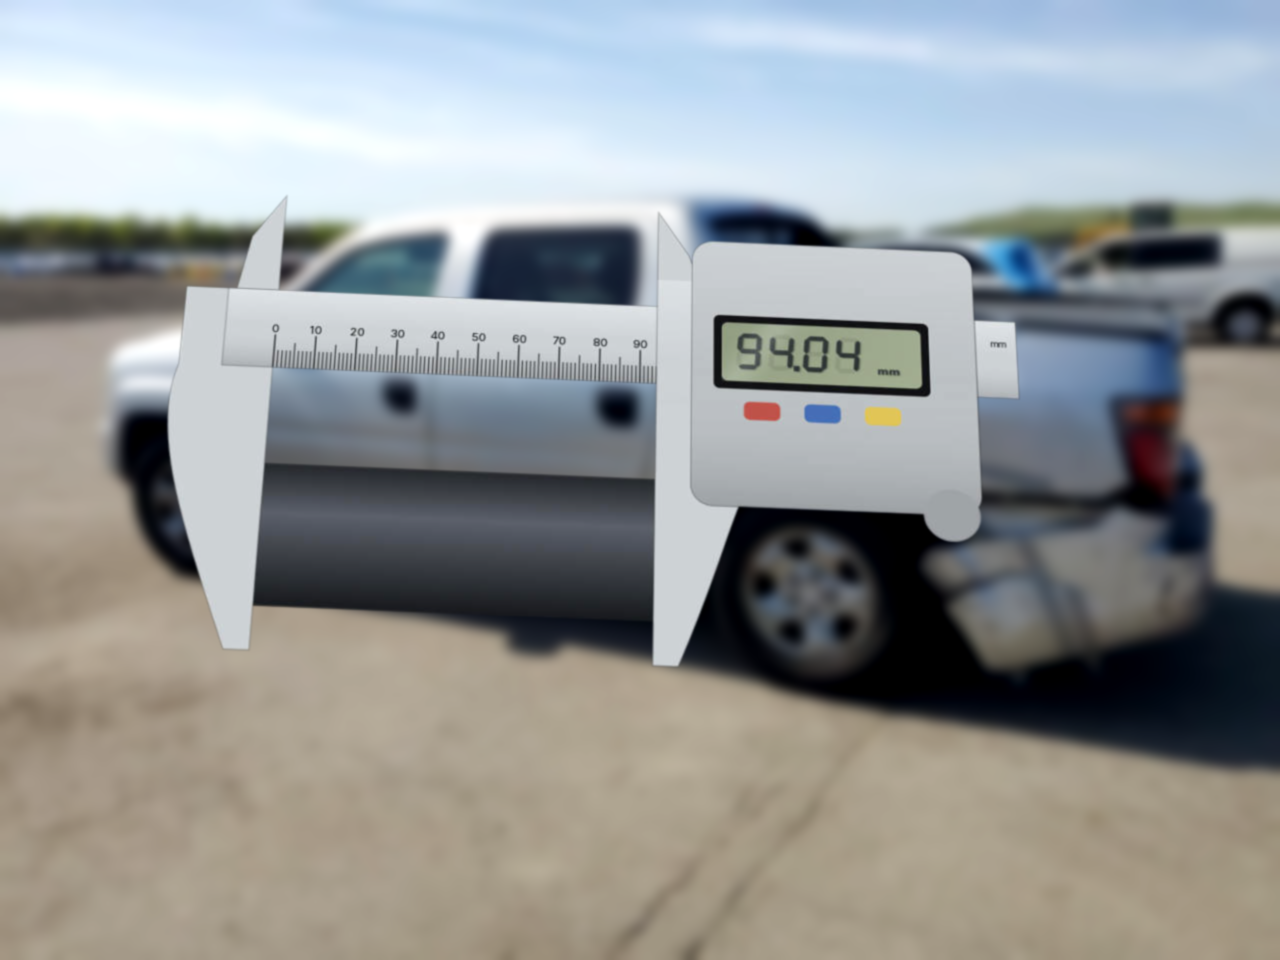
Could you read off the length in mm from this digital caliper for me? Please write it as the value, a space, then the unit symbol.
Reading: 94.04 mm
